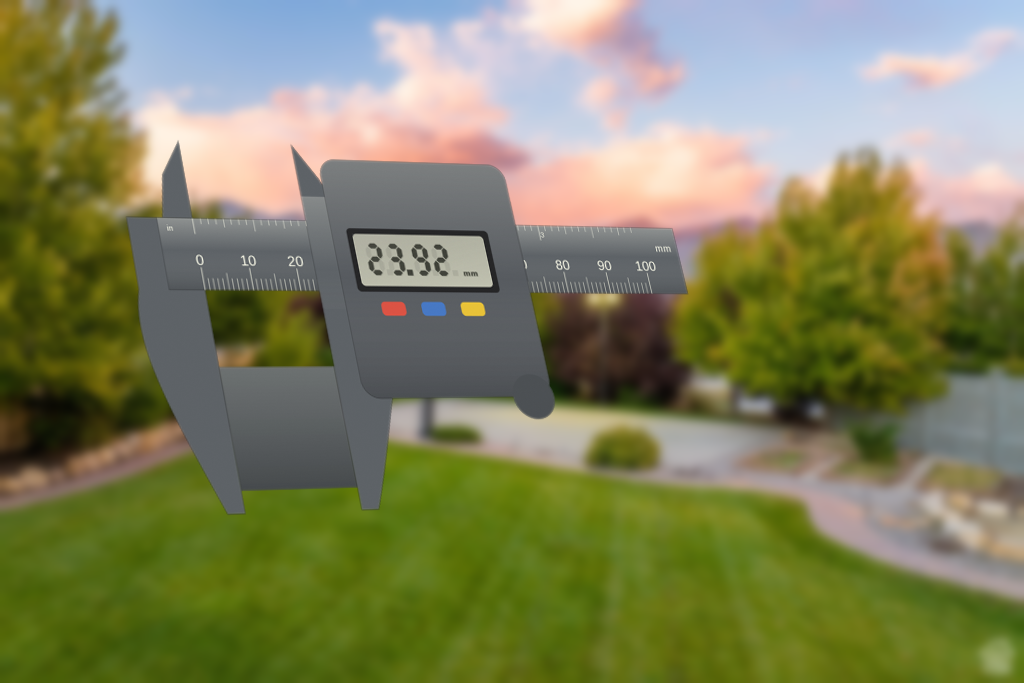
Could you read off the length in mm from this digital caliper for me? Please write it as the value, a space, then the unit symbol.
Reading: 23.92 mm
